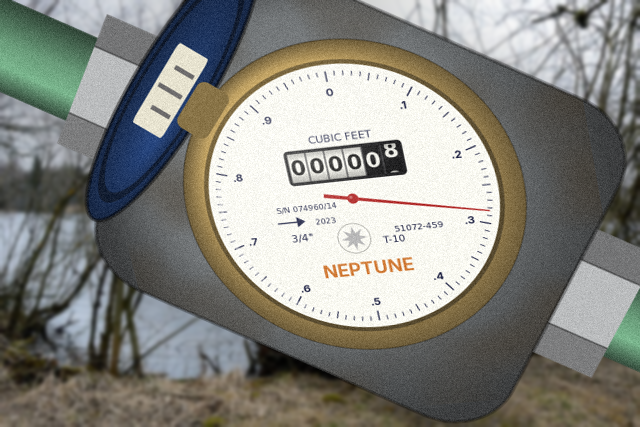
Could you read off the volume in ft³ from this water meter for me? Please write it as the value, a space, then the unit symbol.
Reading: 8.28 ft³
